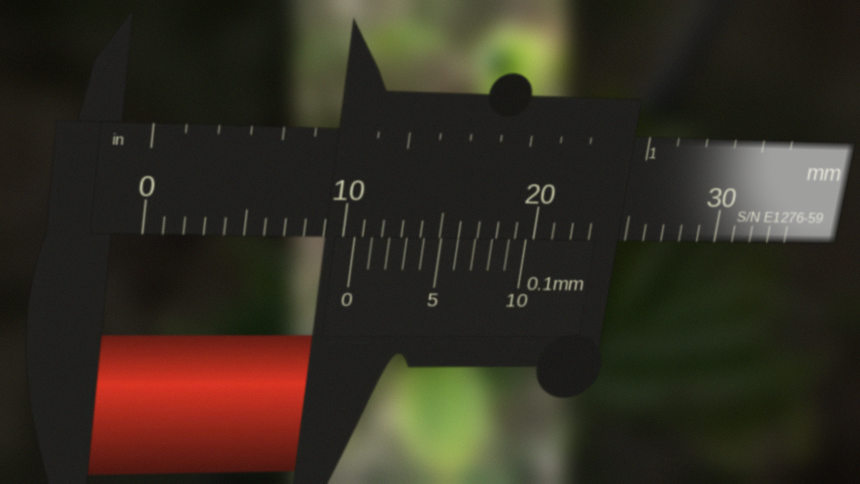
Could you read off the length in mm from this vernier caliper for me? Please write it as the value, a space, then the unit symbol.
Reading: 10.6 mm
